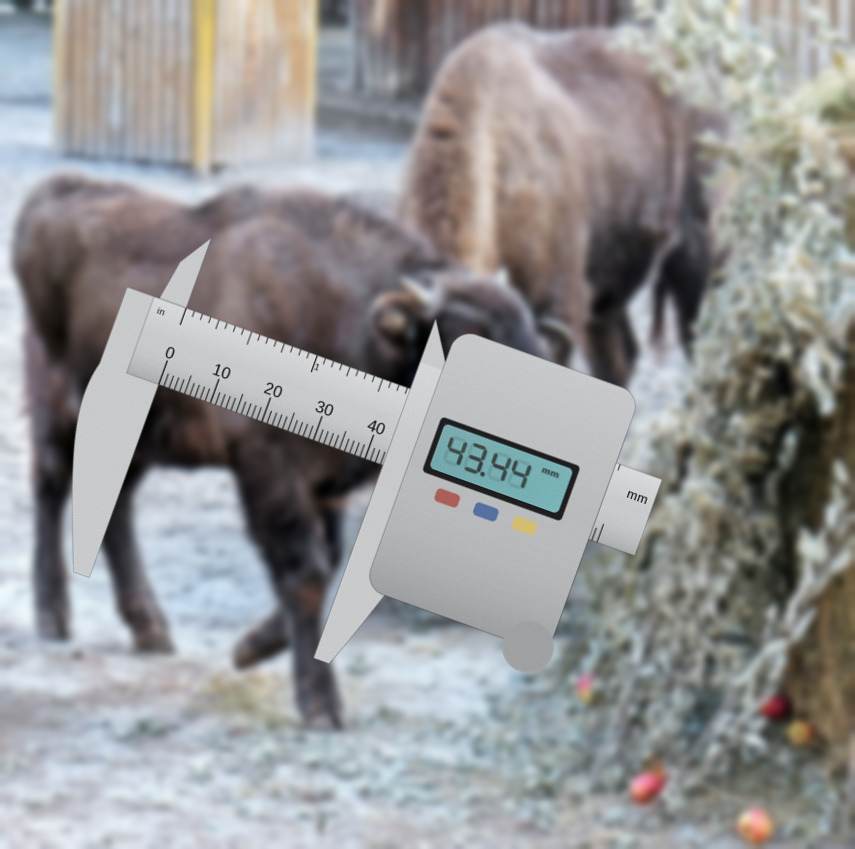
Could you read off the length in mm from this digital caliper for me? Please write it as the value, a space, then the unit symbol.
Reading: 43.44 mm
